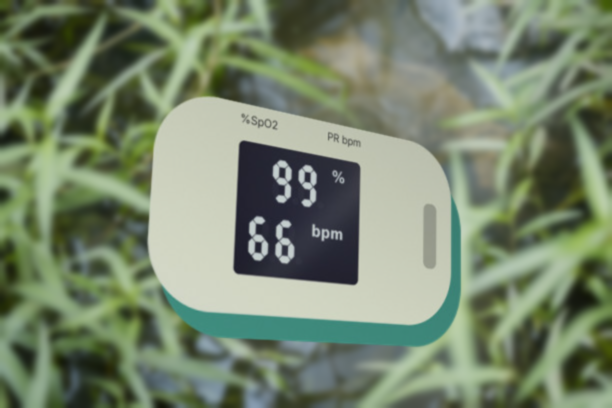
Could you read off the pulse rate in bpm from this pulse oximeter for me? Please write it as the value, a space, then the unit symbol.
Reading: 66 bpm
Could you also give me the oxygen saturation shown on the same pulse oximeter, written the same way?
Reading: 99 %
